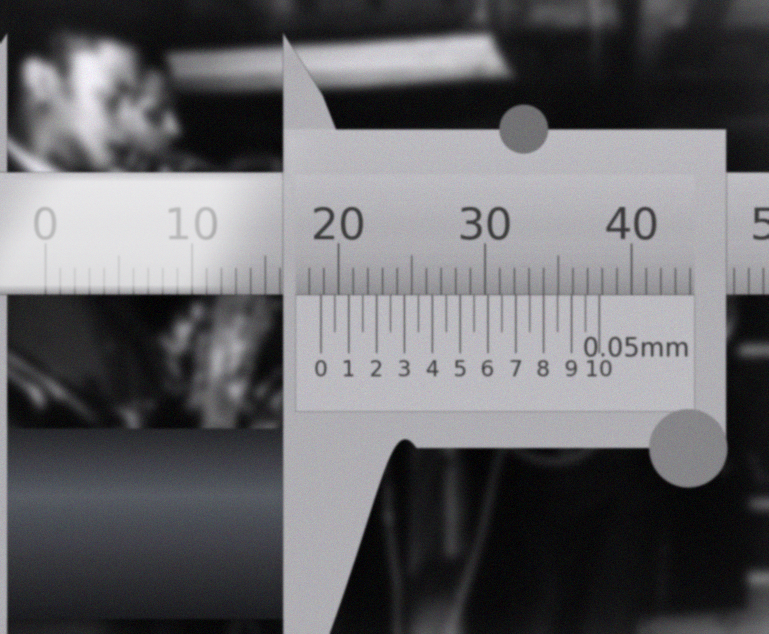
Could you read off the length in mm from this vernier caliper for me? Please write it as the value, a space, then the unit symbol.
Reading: 18.8 mm
